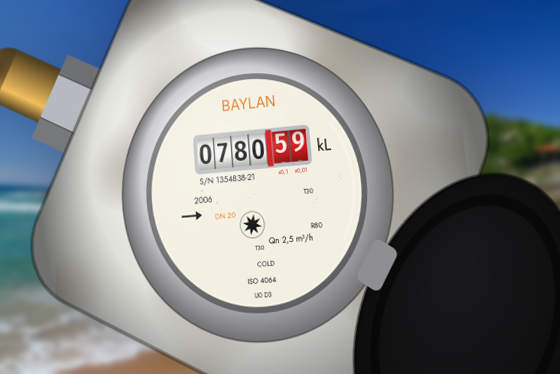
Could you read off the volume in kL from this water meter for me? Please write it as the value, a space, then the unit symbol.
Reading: 780.59 kL
